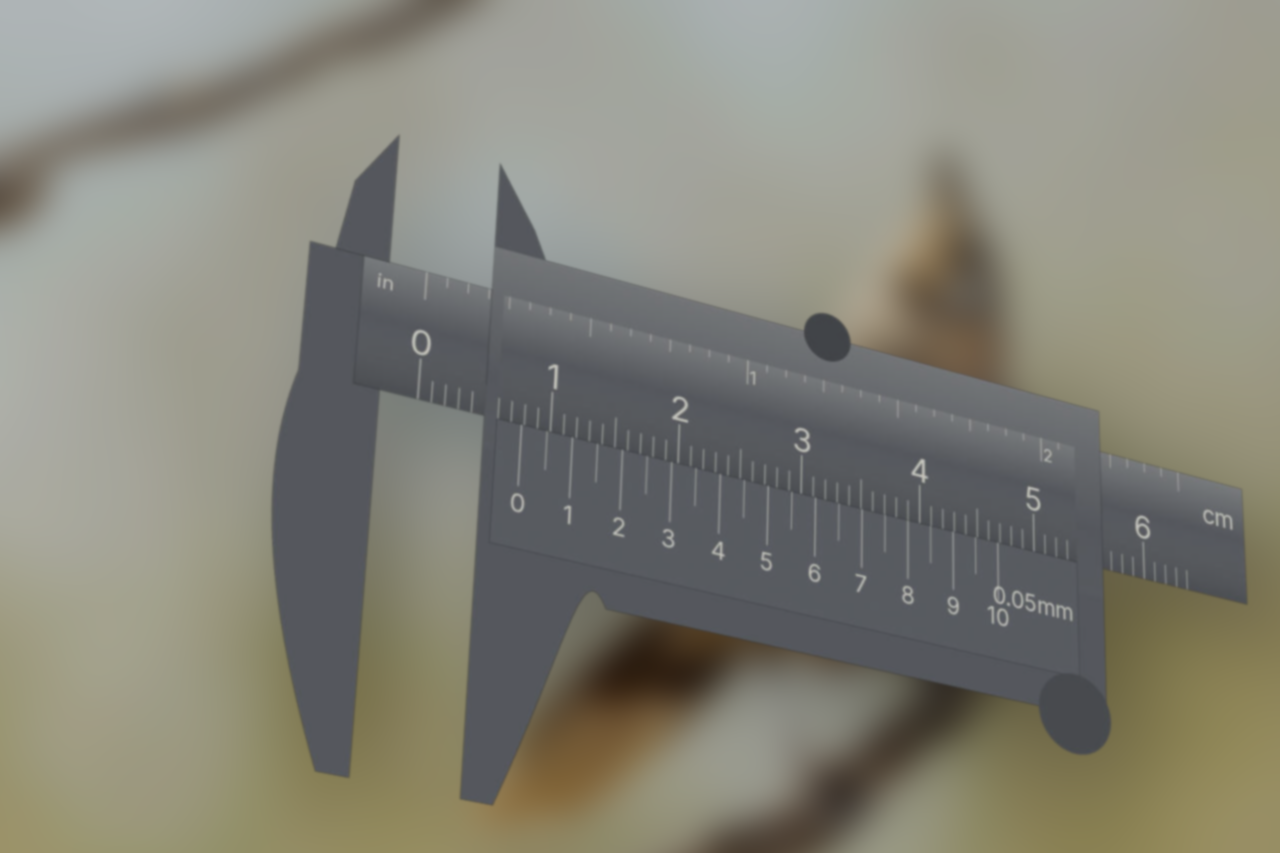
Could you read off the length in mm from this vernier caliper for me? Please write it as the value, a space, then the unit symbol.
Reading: 7.8 mm
